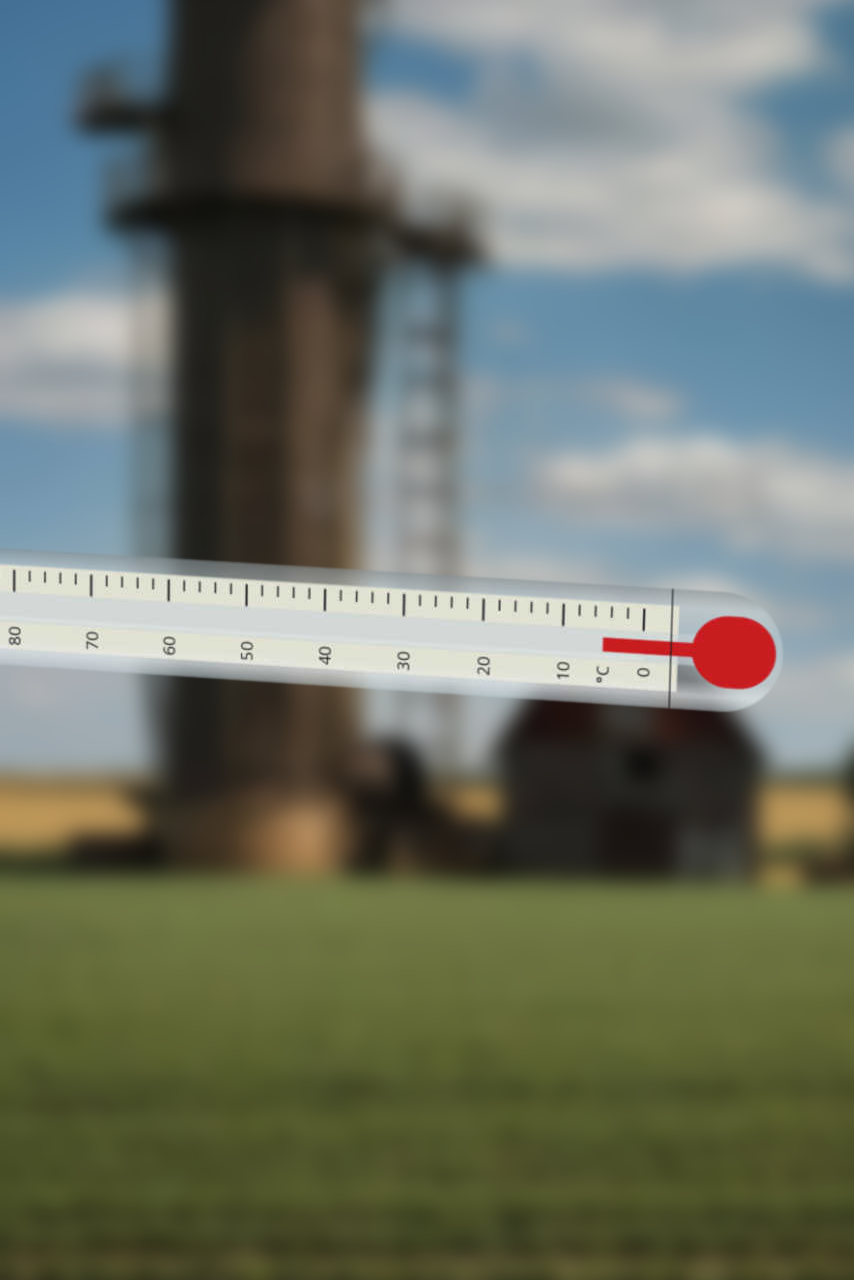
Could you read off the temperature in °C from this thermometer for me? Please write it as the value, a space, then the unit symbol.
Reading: 5 °C
